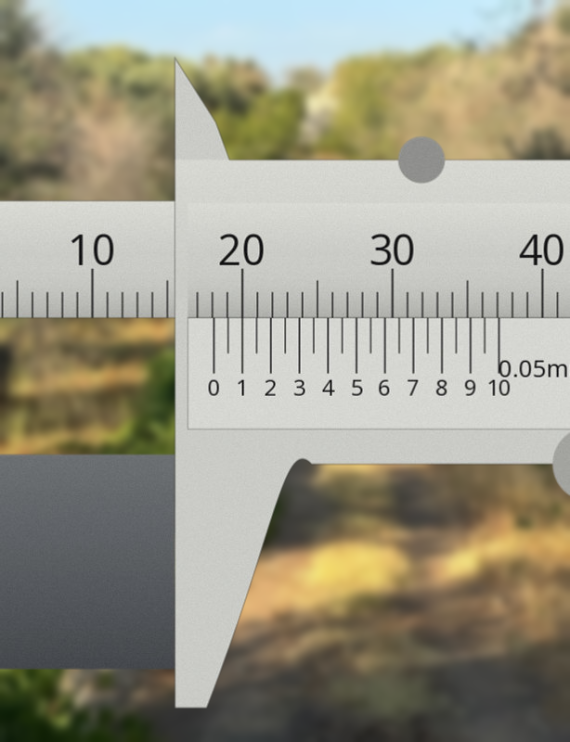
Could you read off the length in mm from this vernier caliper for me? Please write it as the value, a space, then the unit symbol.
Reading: 18.1 mm
